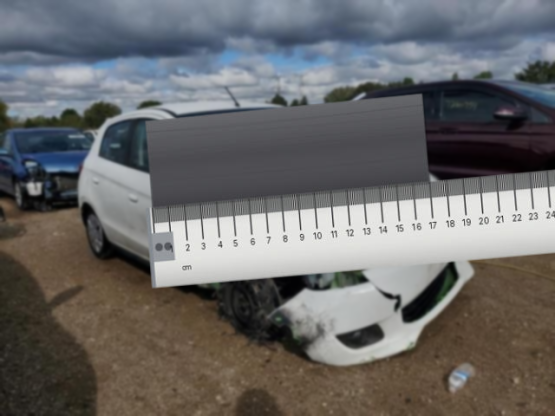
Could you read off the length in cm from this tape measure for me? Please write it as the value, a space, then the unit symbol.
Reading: 17 cm
